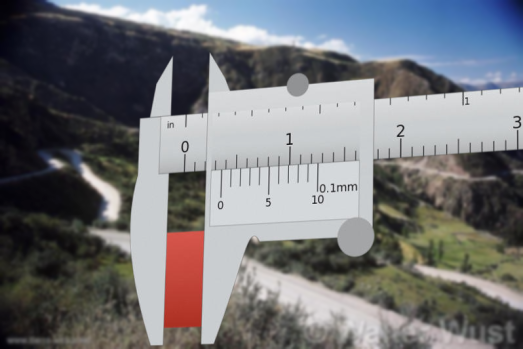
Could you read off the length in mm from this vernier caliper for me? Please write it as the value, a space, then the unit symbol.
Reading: 3.6 mm
